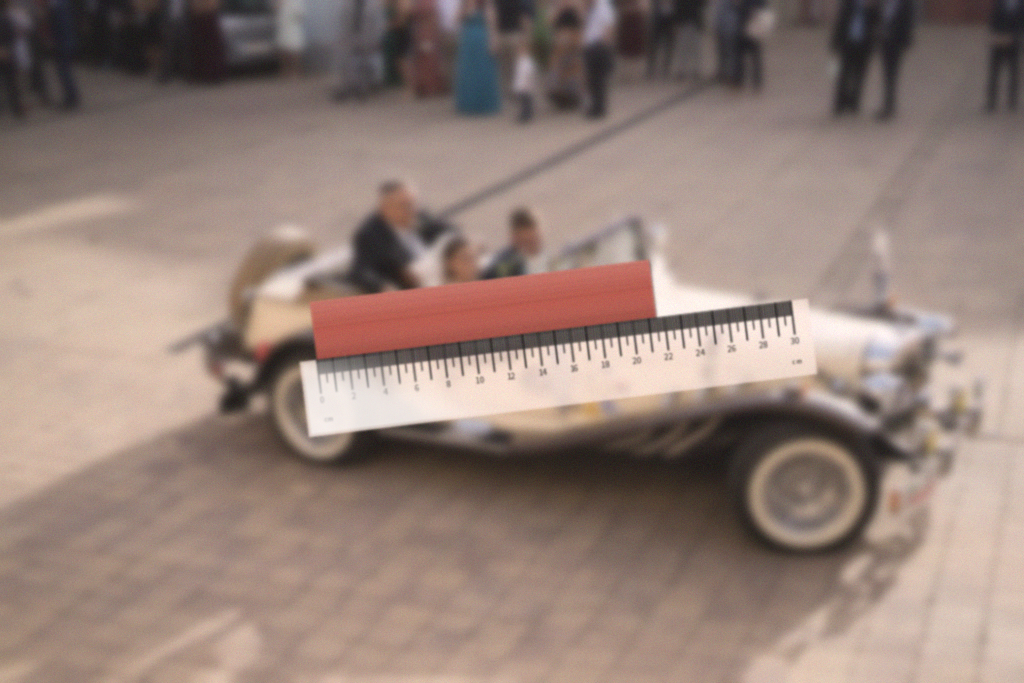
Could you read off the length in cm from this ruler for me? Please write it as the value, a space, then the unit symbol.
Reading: 21.5 cm
